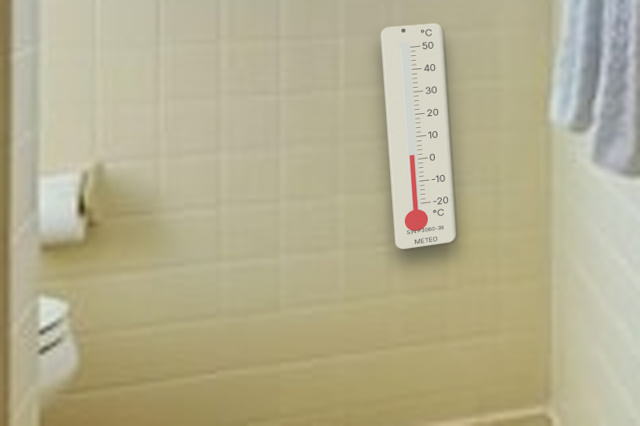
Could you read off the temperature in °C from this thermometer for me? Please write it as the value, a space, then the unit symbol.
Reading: 2 °C
